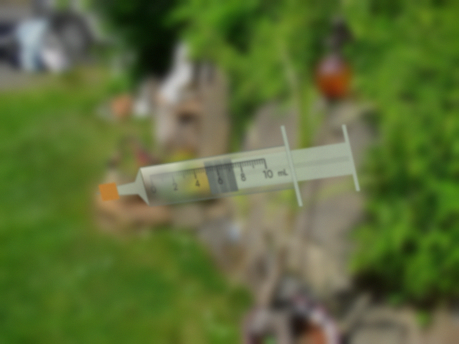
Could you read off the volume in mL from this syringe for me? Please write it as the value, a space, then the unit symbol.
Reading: 5 mL
